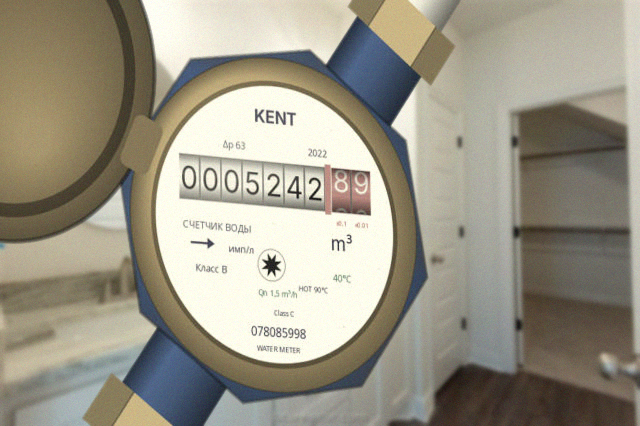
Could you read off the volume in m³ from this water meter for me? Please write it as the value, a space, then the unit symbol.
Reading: 5242.89 m³
